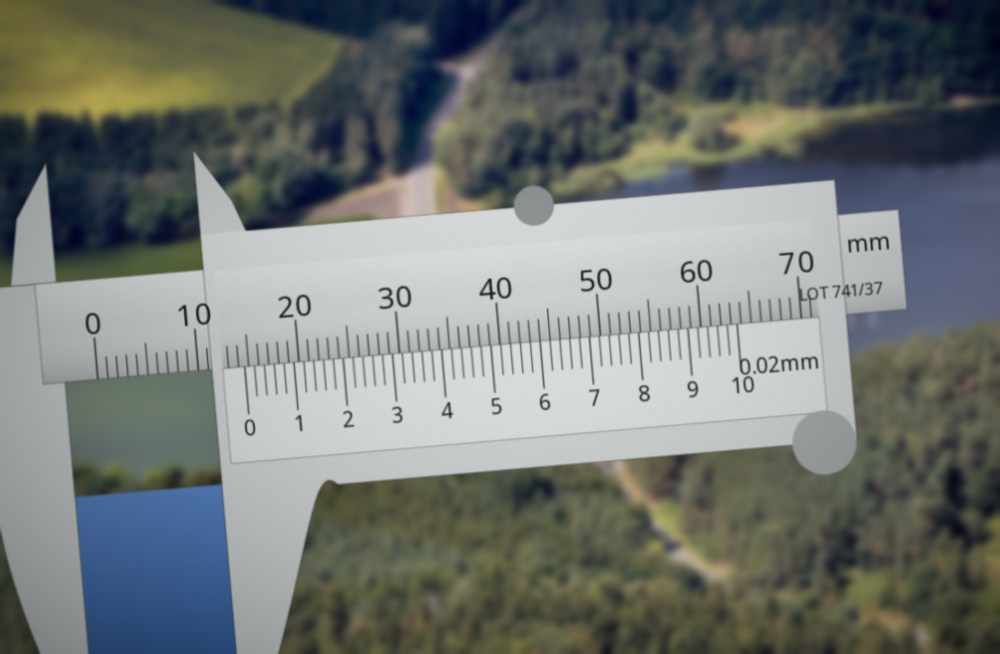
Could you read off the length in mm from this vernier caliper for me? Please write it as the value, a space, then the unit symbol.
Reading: 14.6 mm
